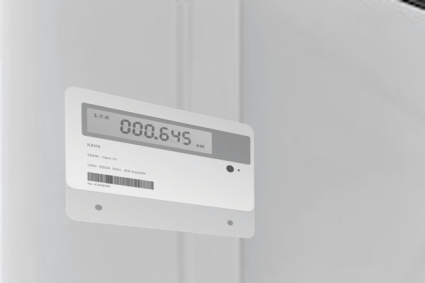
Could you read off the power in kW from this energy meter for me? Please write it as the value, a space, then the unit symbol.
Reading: 0.645 kW
